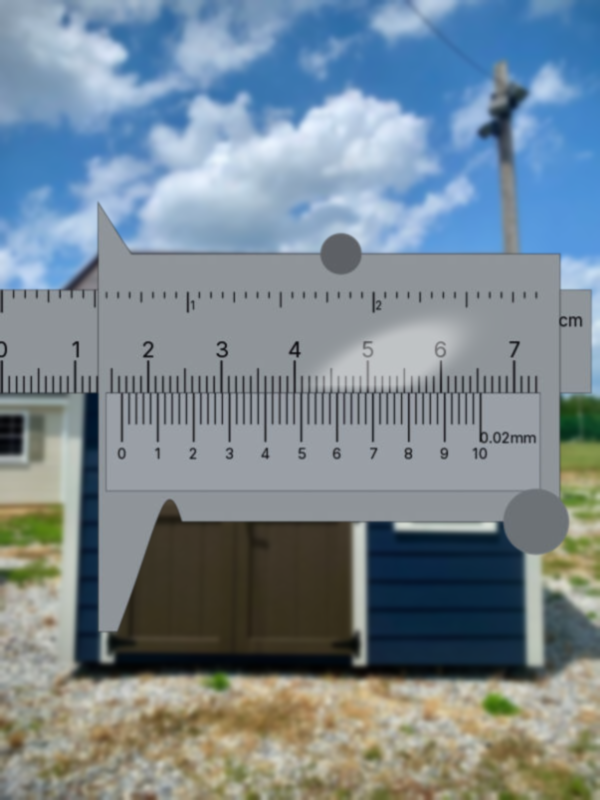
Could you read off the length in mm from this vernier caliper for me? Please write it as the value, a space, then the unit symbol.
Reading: 16.4 mm
